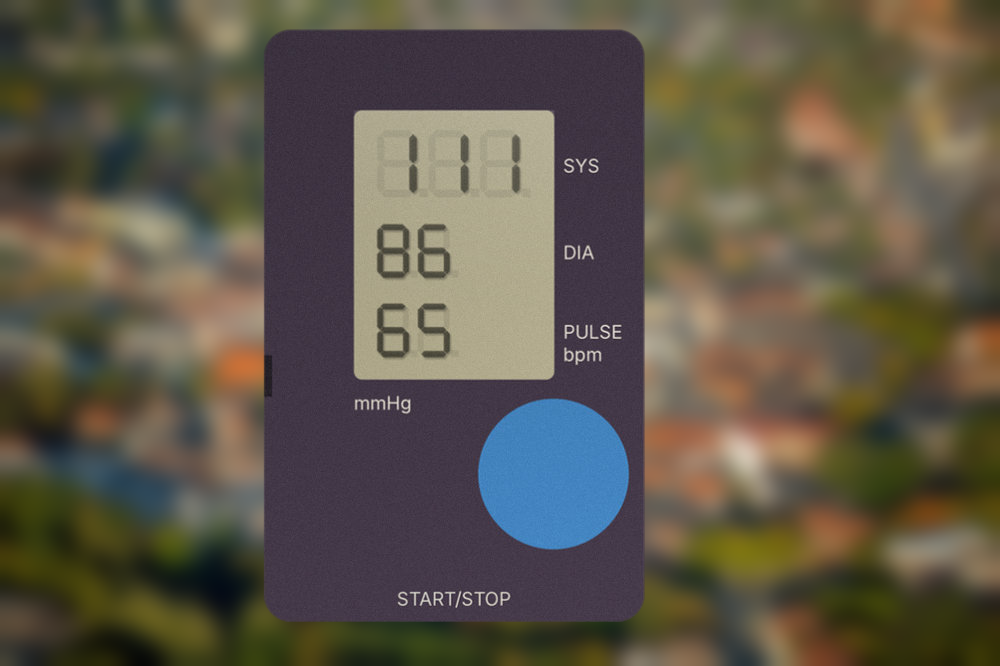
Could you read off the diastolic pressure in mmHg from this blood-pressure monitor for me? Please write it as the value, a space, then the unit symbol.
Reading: 86 mmHg
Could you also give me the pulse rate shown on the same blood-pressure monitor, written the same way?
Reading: 65 bpm
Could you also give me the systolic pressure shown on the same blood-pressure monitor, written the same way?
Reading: 111 mmHg
